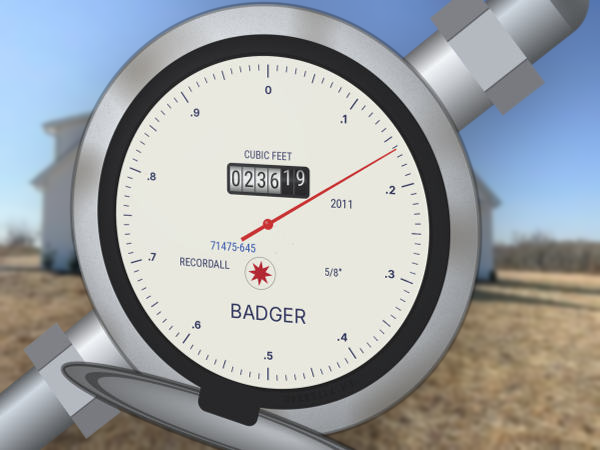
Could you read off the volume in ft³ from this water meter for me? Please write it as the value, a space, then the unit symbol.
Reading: 23619.16 ft³
